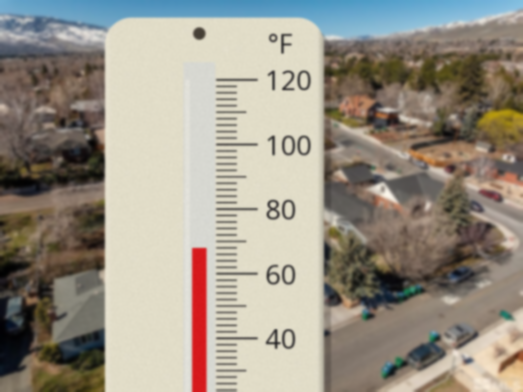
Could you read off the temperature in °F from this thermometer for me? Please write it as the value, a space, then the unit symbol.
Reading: 68 °F
